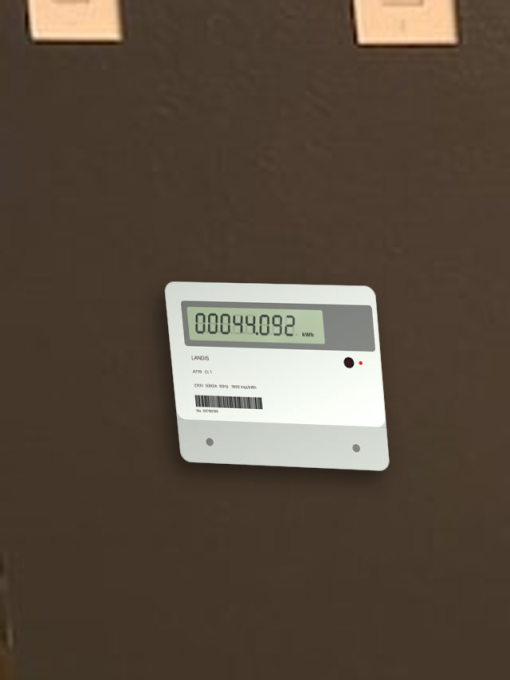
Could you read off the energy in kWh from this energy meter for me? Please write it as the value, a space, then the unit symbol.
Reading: 44.092 kWh
